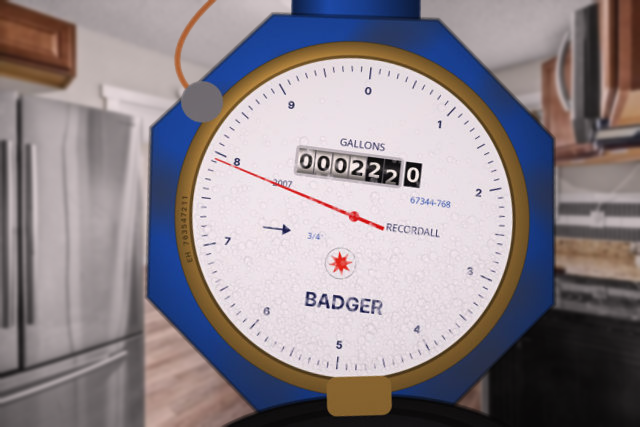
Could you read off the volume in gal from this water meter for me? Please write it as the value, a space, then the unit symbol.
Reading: 2217.9 gal
